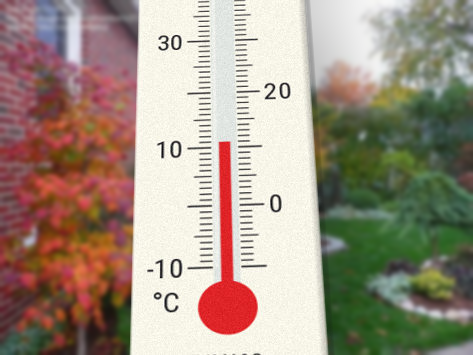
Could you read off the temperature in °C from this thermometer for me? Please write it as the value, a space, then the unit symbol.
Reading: 11 °C
